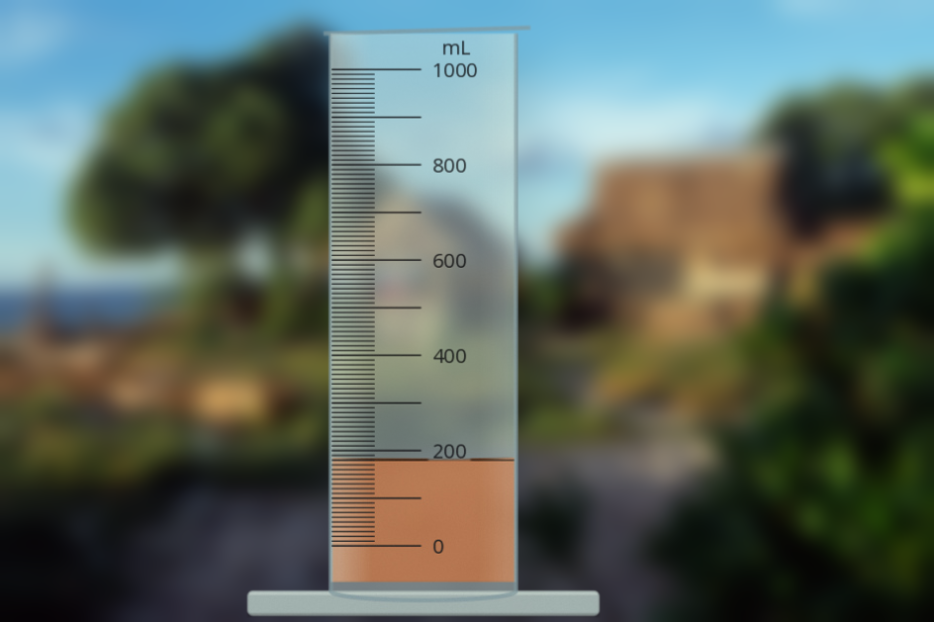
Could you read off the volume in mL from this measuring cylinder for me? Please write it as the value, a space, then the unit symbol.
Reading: 180 mL
